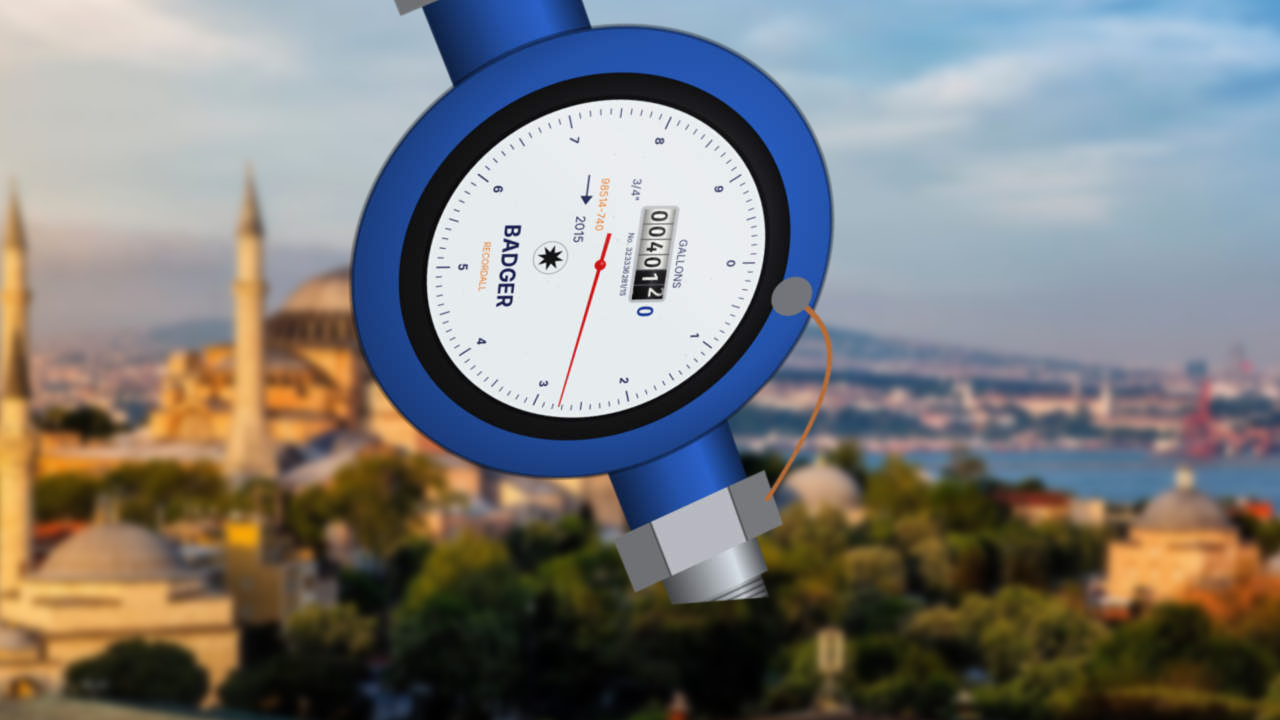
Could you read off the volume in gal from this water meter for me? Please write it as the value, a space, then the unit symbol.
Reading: 40122.7 gal
